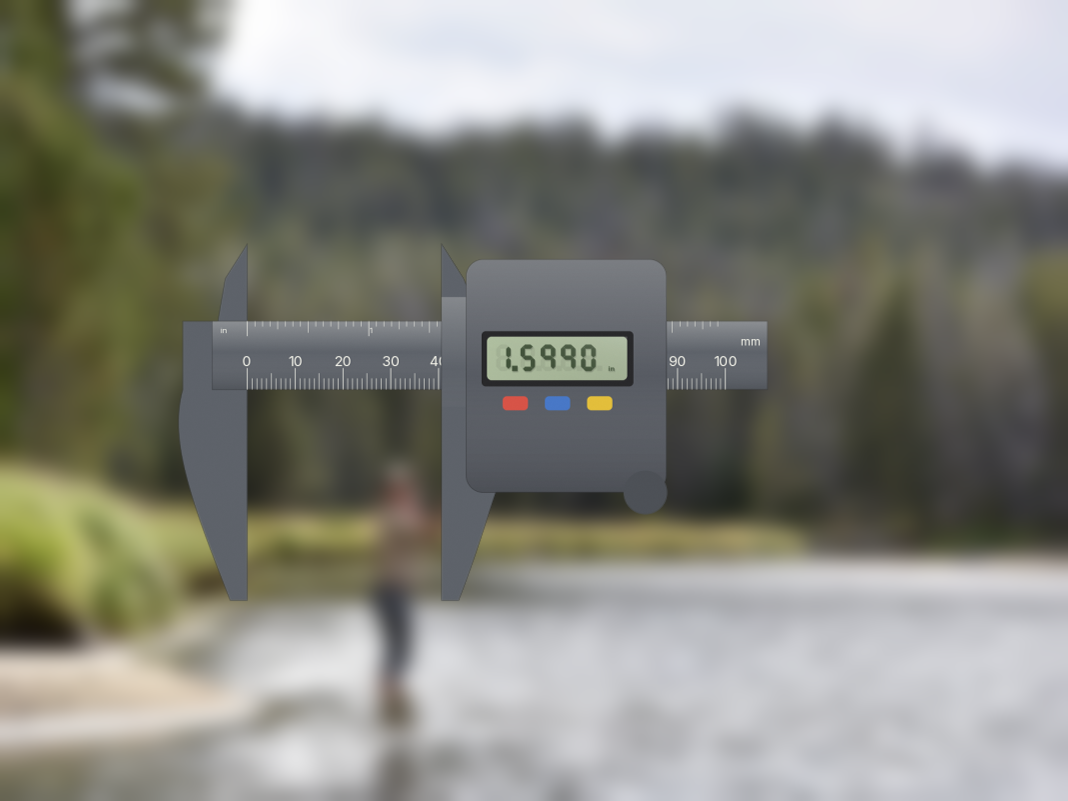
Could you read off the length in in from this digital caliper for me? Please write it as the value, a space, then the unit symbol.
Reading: 1.5990 in
